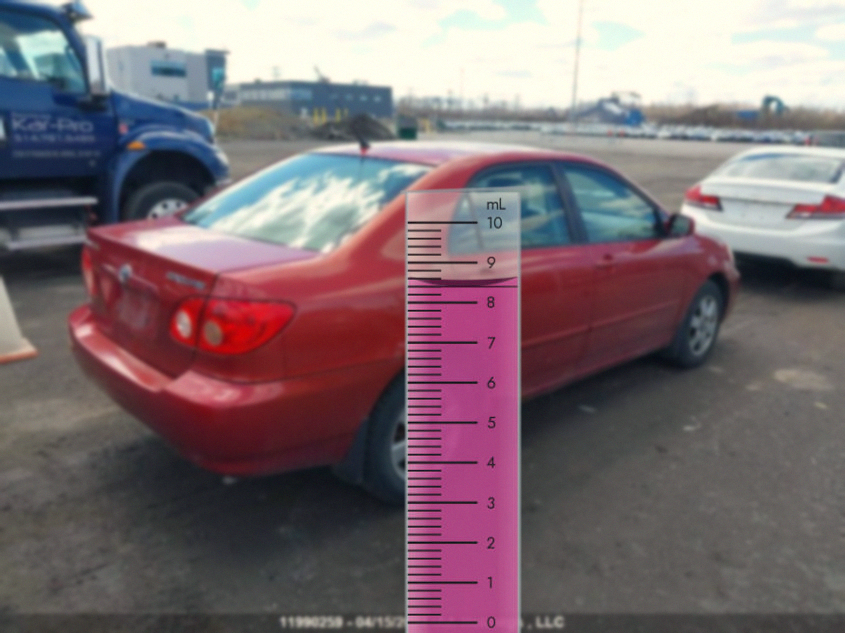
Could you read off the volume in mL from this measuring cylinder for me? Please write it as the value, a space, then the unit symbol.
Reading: 8.4 mL
